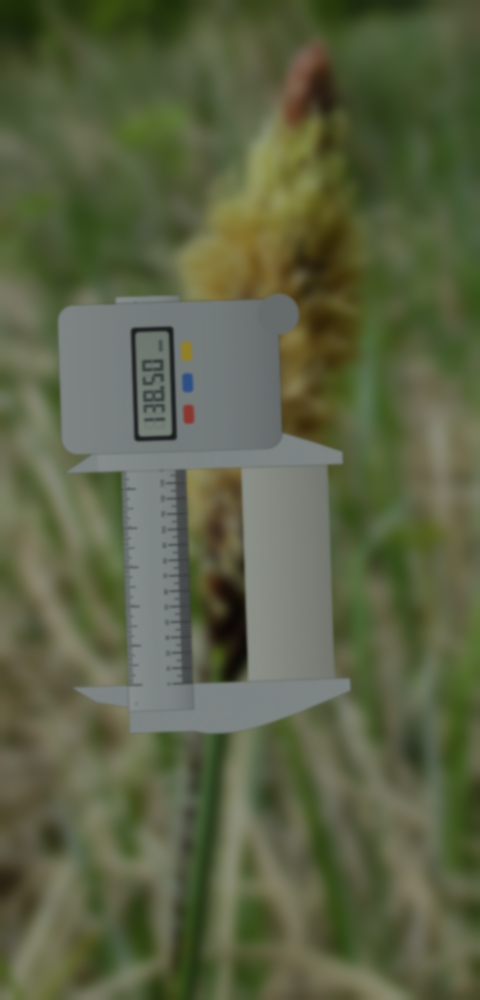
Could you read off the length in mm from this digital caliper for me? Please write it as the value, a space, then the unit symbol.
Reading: 138.50 mm
